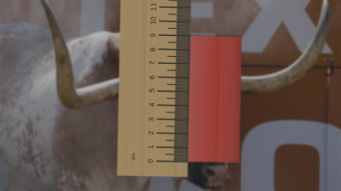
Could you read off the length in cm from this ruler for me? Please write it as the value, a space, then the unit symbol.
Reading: 9 cm
